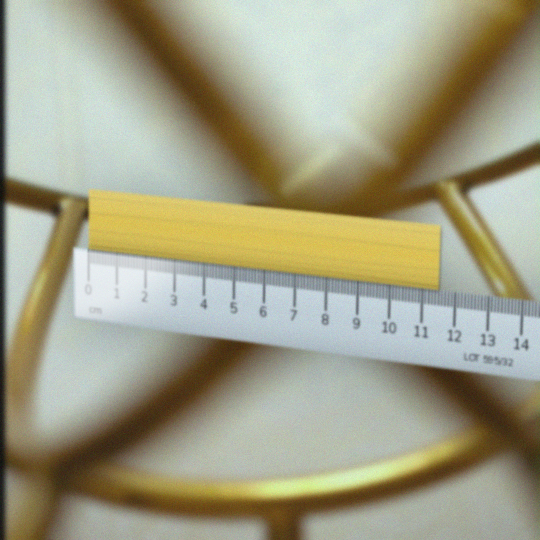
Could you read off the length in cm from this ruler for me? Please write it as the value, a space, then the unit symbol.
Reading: 11.5 cm
